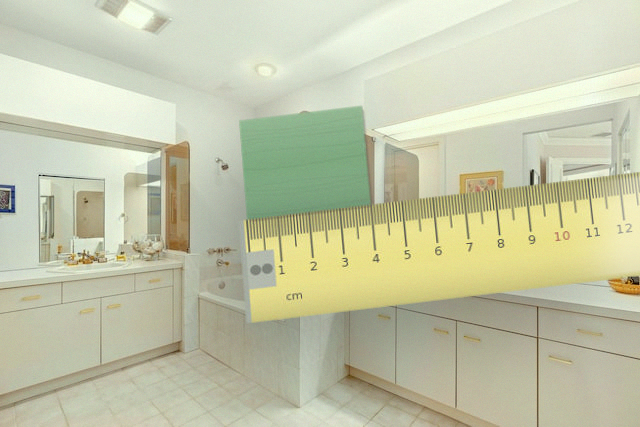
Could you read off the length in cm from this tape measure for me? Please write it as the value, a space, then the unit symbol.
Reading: 4 cm
